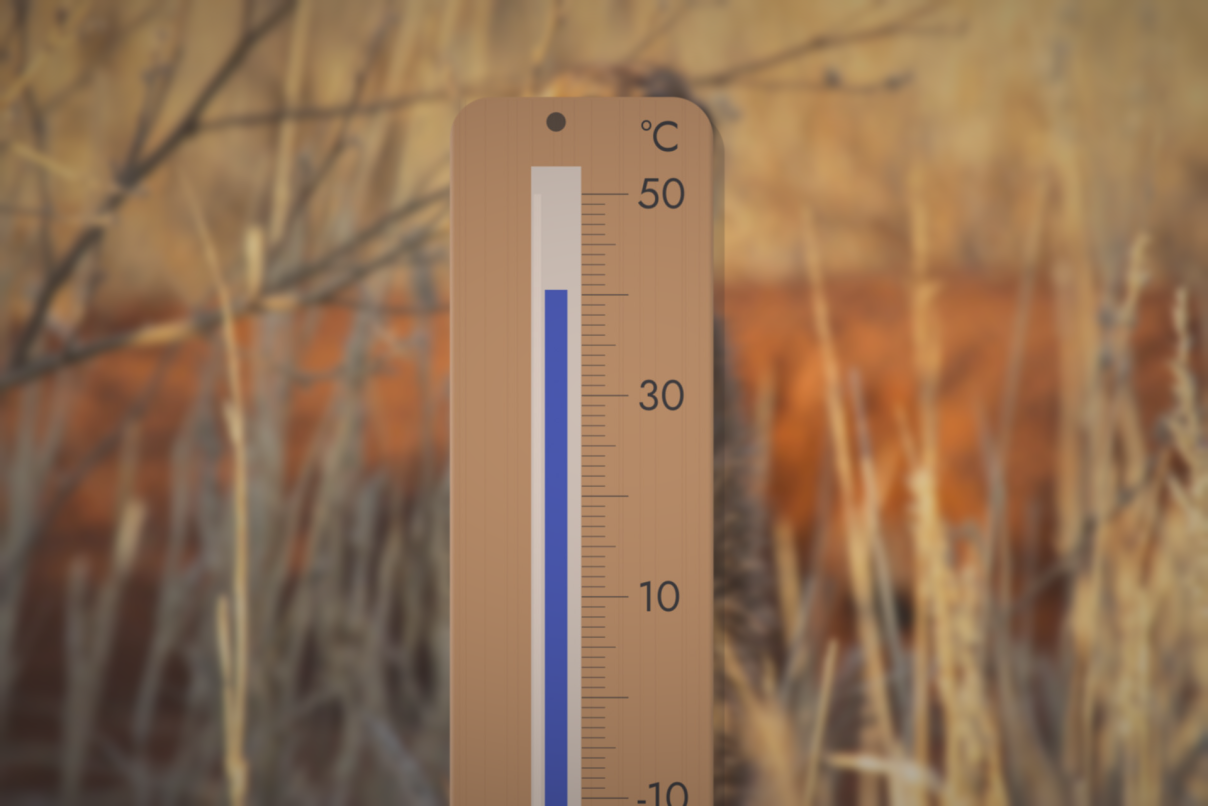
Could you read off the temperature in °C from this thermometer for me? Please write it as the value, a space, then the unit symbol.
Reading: 40.5 °C
